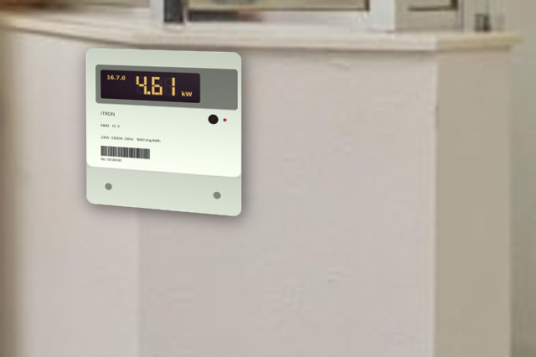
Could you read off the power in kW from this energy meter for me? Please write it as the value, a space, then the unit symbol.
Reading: 4.61 kW
